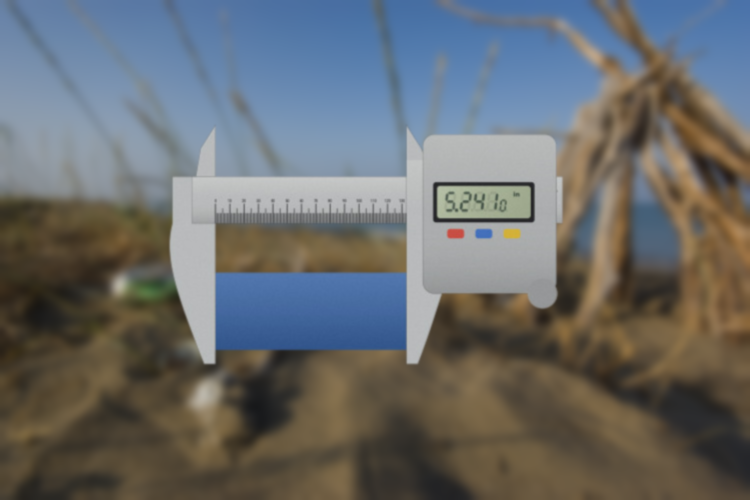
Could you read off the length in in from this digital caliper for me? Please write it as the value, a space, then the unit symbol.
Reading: 5.2410 in
